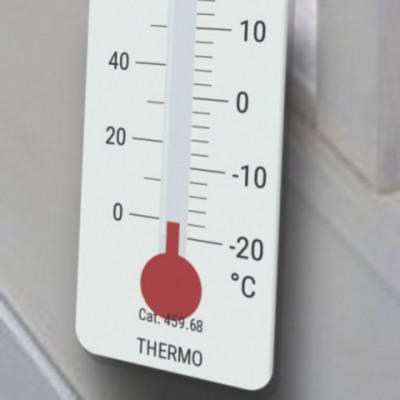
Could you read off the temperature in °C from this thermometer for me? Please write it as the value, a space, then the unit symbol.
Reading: -18 °C
